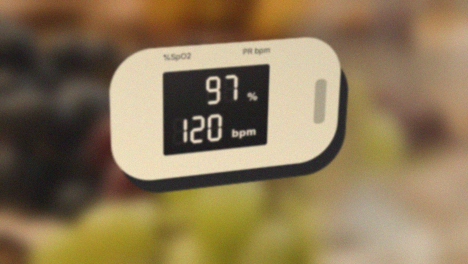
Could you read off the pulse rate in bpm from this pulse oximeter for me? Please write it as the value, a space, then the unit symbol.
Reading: 120 bpm
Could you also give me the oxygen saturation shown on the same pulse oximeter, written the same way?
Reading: 97 %
